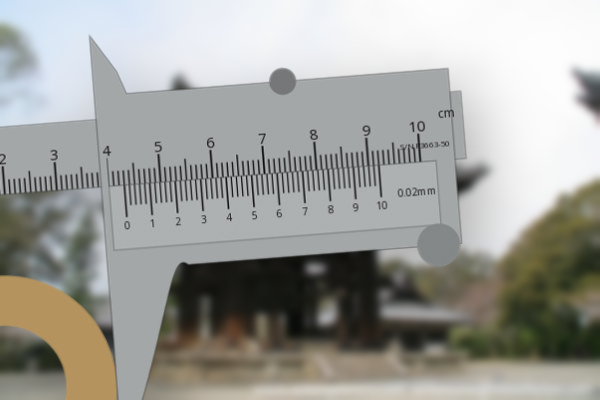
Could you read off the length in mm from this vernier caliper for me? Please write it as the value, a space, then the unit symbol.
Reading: 43.0 mm
